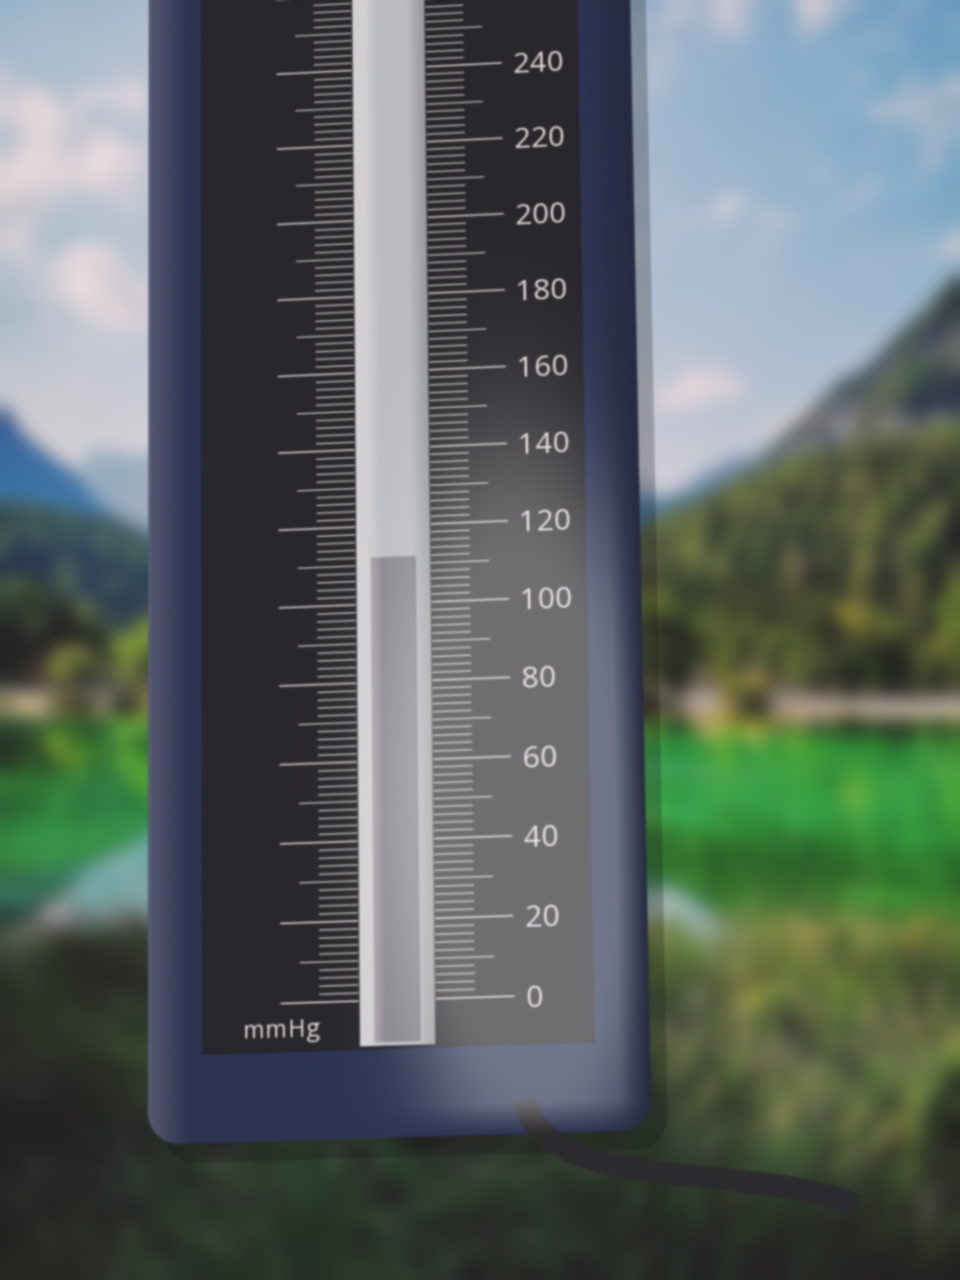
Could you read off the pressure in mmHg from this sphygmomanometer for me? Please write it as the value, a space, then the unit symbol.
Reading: 112 mmHg
